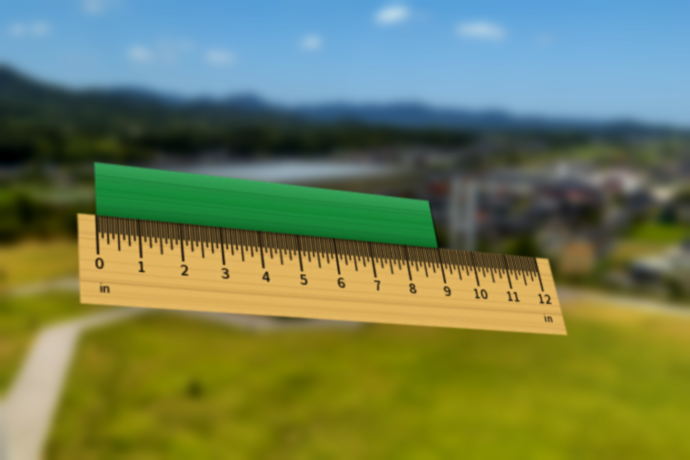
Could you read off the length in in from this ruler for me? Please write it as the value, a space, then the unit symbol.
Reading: 9 in
